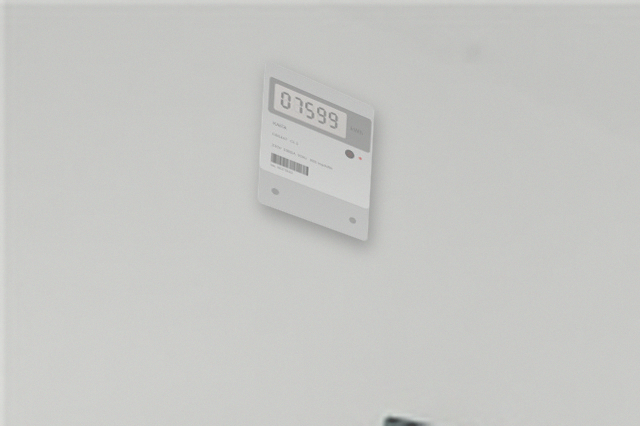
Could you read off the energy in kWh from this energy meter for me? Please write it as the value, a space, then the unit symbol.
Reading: 7599 kWh
